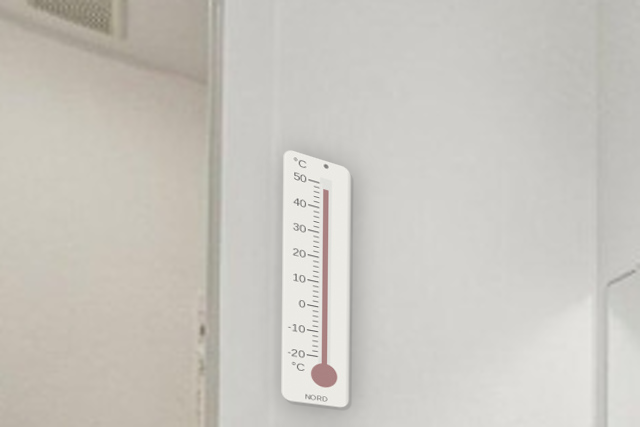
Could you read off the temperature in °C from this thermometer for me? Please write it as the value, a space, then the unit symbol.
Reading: 48 °C
